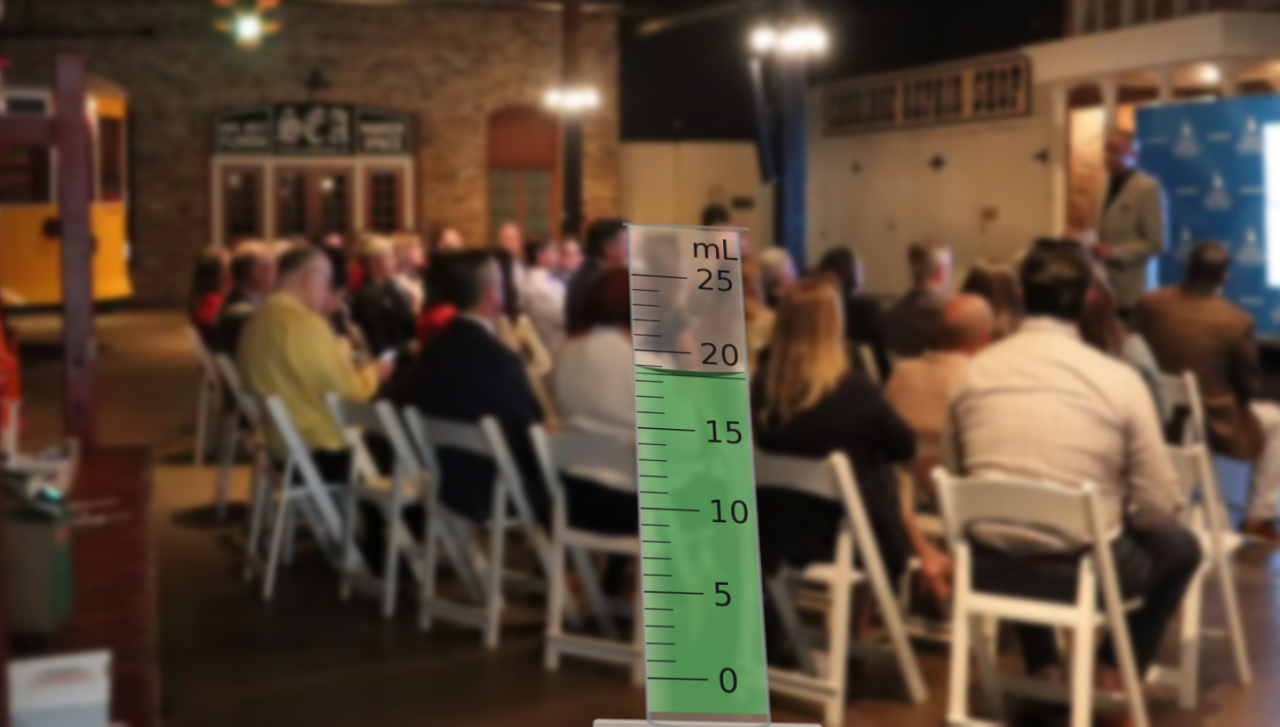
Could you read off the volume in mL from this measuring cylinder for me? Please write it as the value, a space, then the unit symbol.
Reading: 18.5 mL
